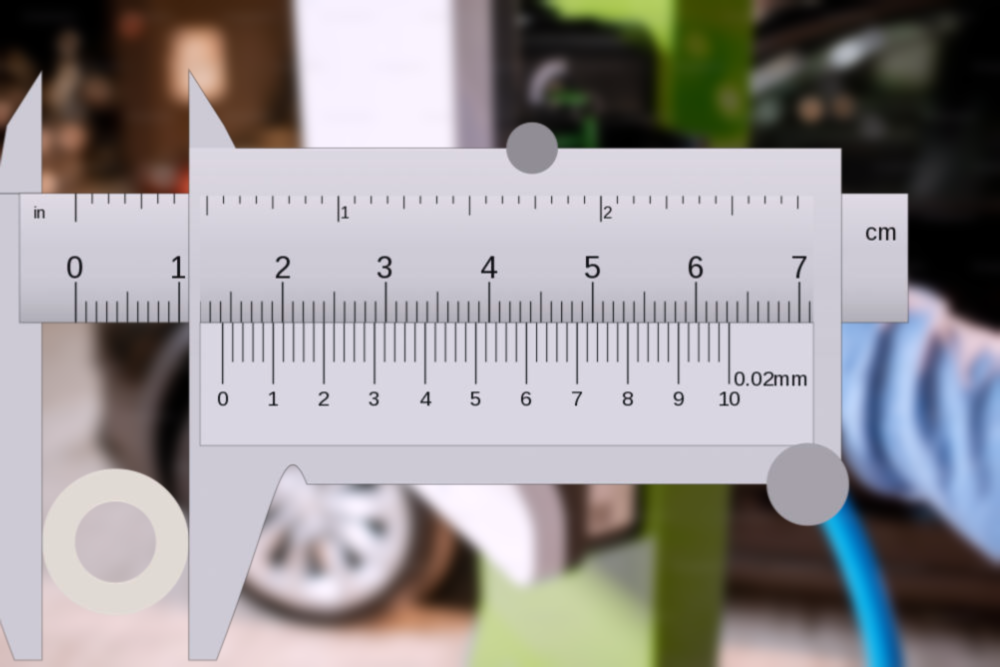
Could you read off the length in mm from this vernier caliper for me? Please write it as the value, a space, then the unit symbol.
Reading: 14.2 mm
